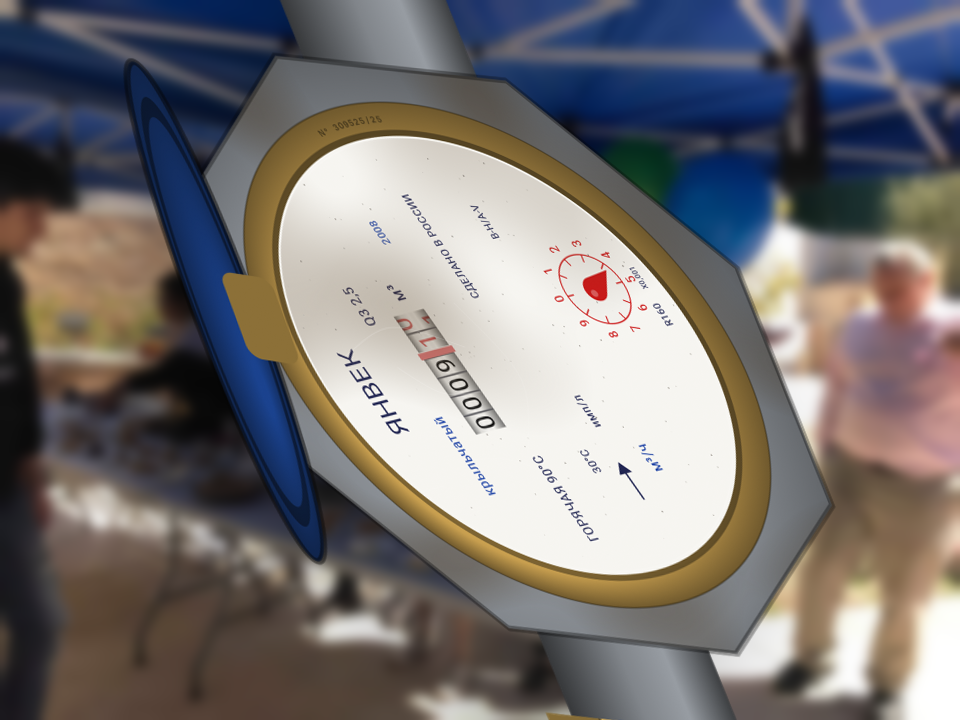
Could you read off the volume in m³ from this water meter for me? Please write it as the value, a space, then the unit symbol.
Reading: 9.104 m³
